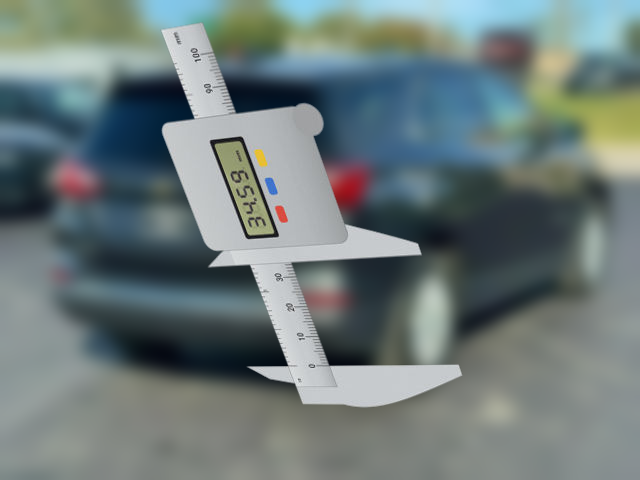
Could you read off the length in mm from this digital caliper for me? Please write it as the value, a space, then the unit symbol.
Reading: 34.59 mm
